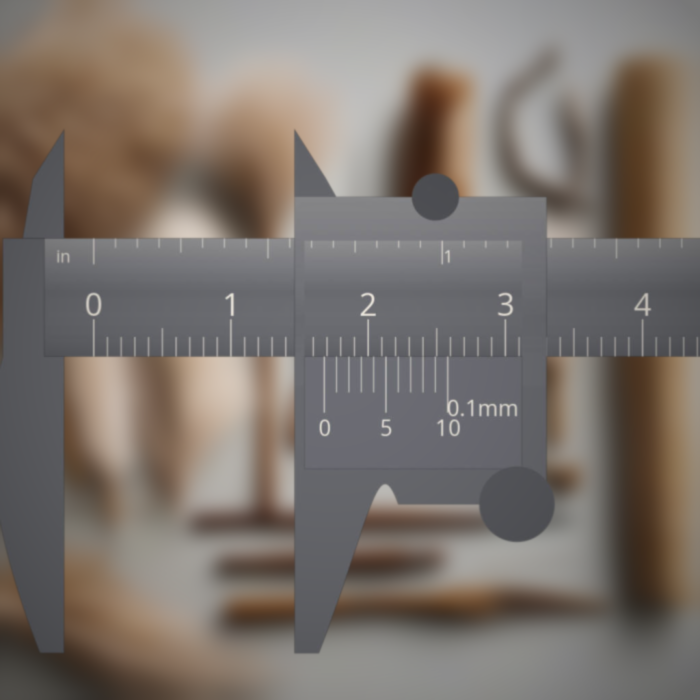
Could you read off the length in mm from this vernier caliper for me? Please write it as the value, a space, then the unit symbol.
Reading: 16.8 mm
